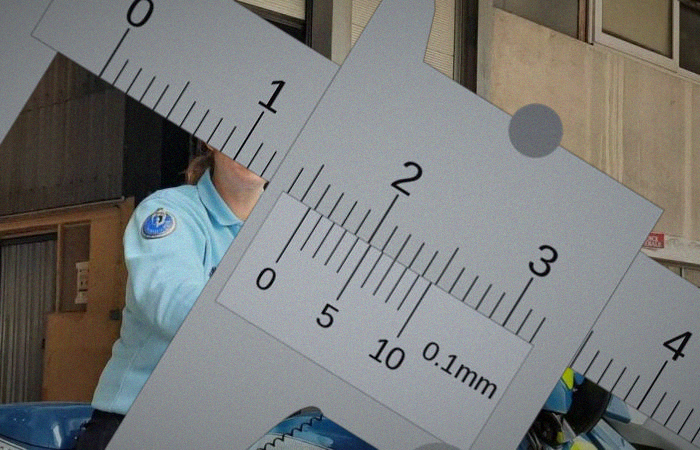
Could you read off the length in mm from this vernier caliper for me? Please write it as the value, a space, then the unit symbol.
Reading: 15.7 mm
